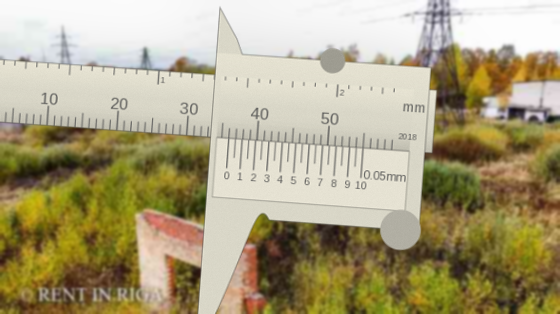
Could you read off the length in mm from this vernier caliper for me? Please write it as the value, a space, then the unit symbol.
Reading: 36.0 mm
